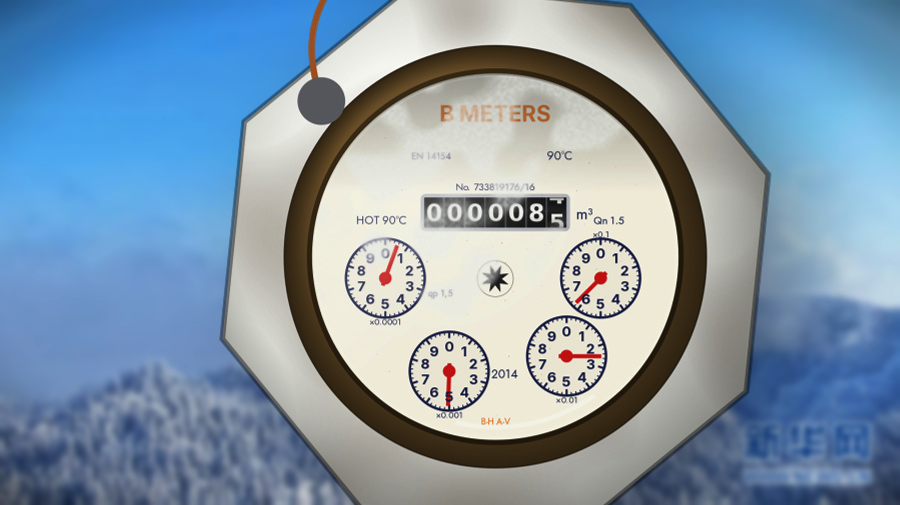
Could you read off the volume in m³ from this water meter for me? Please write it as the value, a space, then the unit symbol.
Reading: 84.6250 m³
